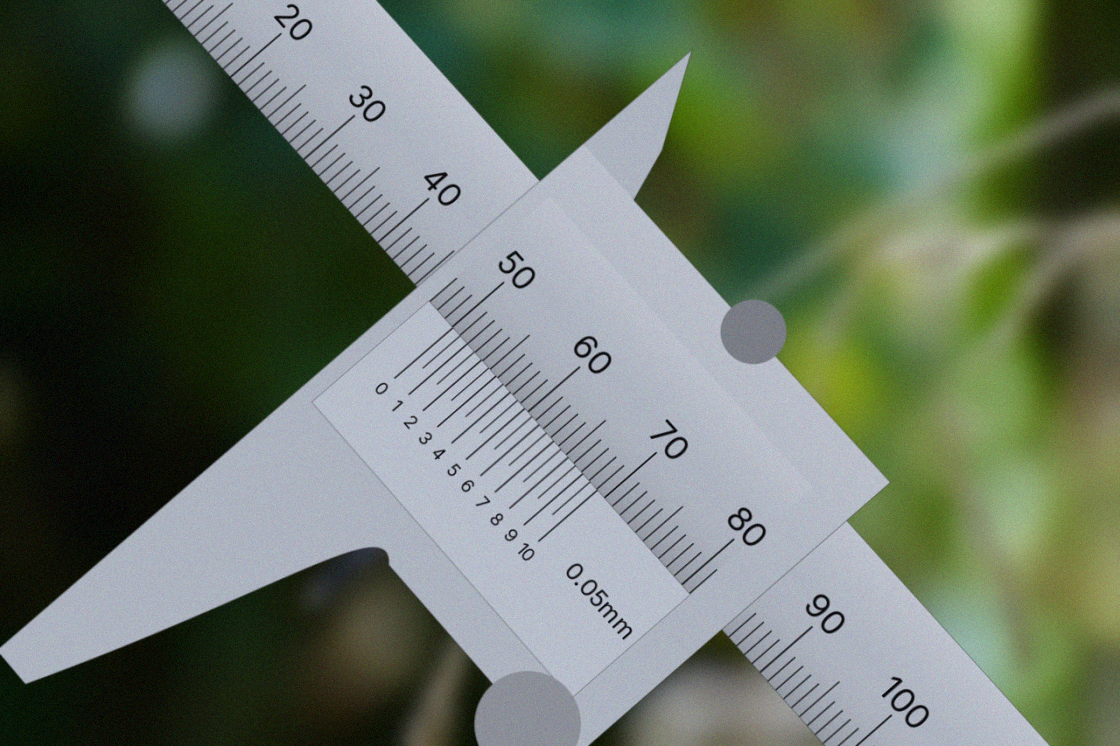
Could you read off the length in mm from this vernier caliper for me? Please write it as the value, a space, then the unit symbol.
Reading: 50.1 mm
